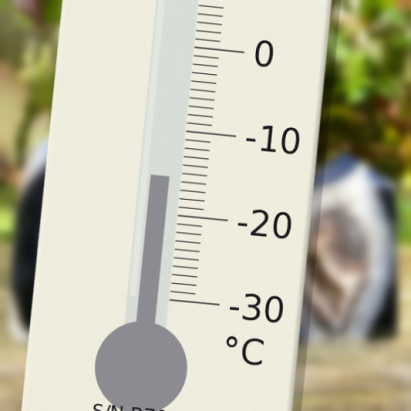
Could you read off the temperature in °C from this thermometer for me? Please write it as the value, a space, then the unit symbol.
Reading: -15.5 °C
